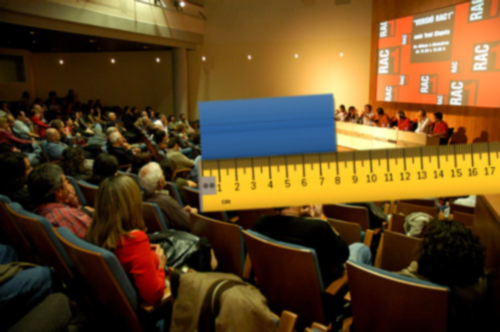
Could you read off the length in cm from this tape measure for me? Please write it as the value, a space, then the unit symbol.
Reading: 8 cm
